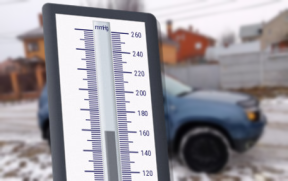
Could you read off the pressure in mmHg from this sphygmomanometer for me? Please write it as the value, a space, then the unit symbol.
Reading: 160 mmHg
